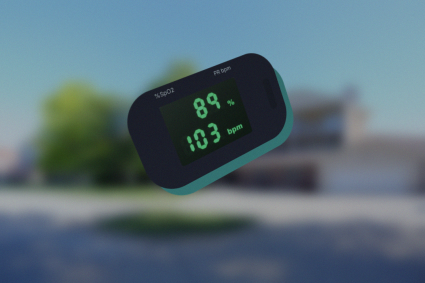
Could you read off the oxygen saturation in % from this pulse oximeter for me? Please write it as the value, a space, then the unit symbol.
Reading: 89 %
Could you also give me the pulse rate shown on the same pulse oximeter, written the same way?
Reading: 103 bpm
